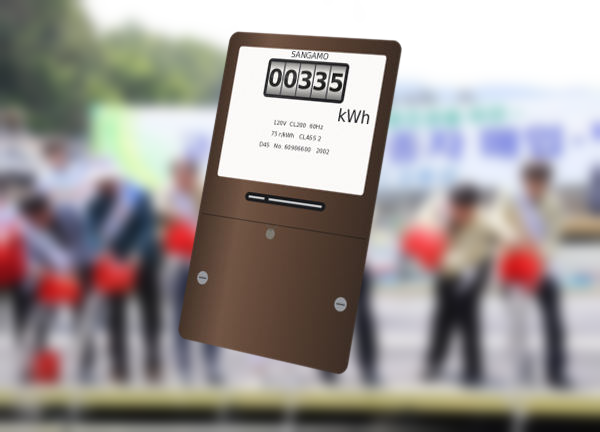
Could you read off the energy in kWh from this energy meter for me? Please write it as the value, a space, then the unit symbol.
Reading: 335 kWh
